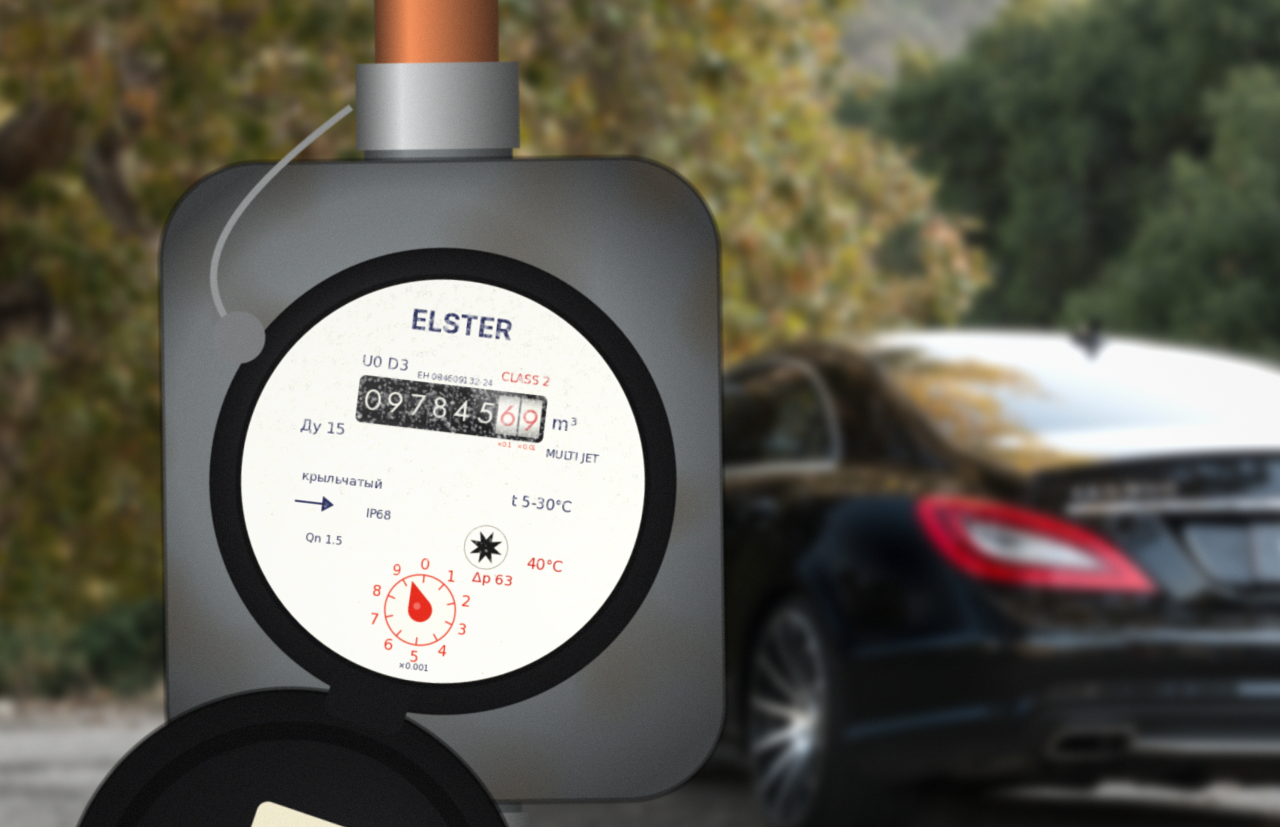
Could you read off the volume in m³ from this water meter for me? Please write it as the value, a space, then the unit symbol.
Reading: 97845.689 m³
